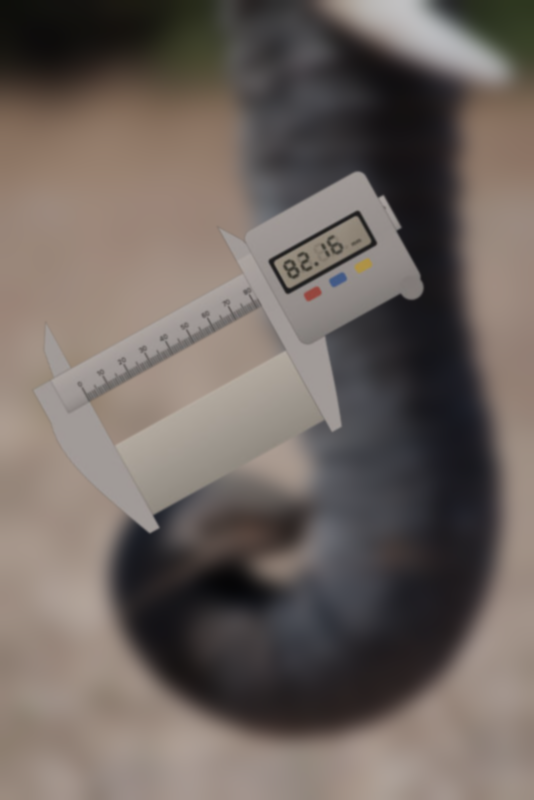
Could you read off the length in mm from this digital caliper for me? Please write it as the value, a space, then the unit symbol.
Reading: 82.16 mm
